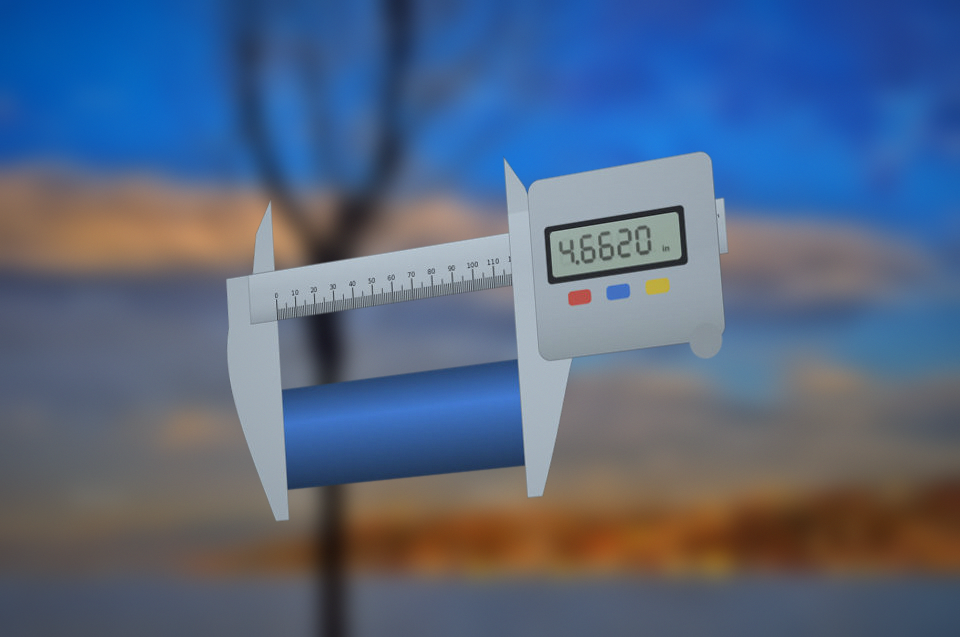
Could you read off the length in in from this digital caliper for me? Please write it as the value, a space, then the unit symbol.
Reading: 4.6620 in
